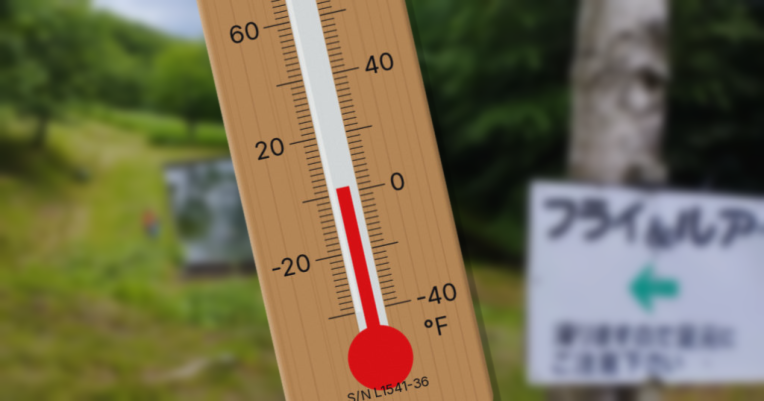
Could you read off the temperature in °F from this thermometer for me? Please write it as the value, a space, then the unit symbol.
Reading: 2 °F
